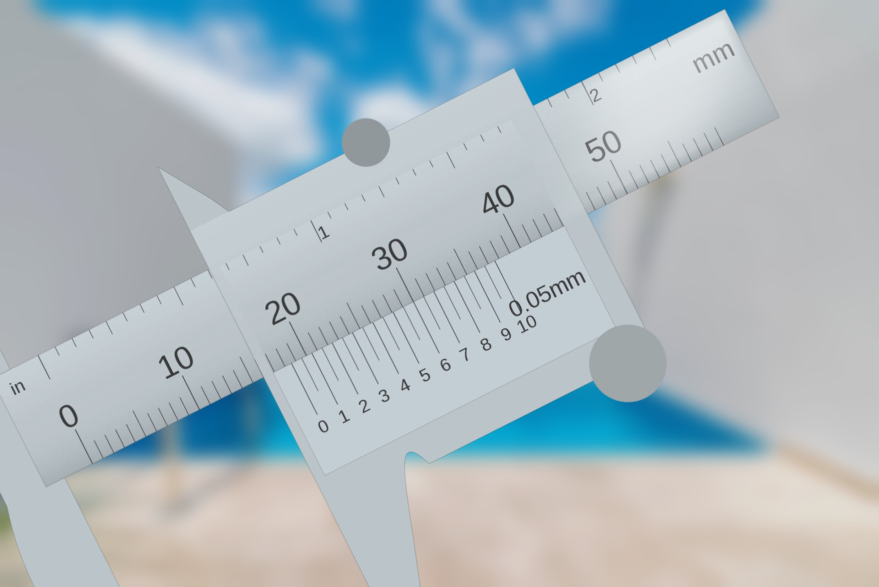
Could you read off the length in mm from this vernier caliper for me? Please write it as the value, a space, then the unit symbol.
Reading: 18.6 mm
